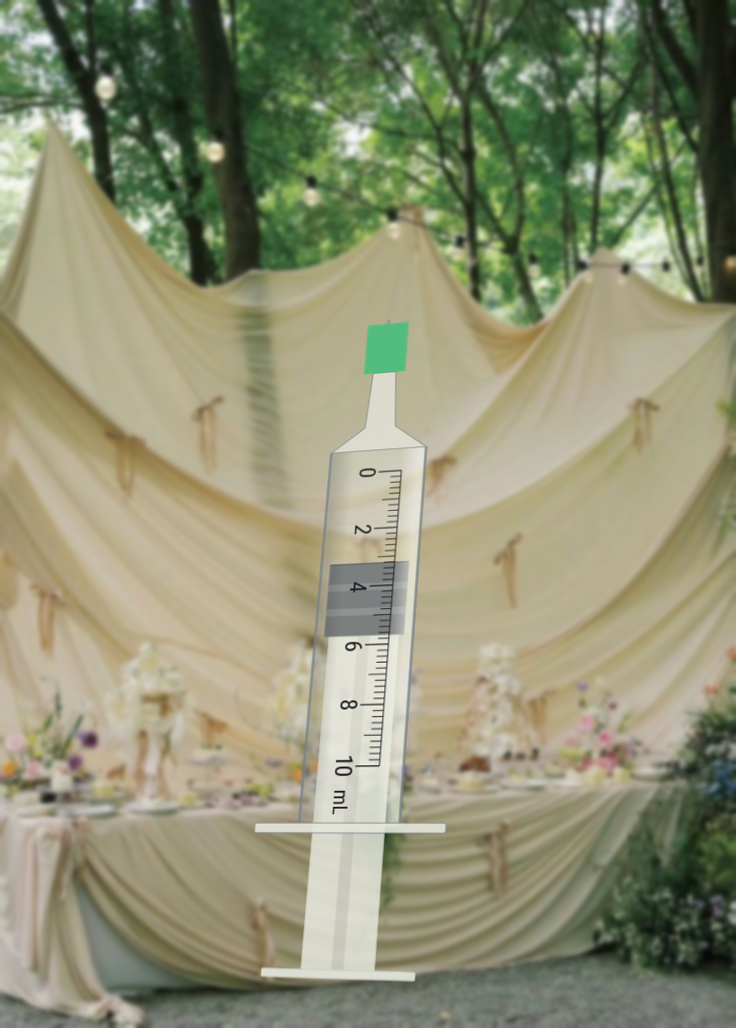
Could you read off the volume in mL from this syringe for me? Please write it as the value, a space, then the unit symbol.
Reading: 3.2 mL
